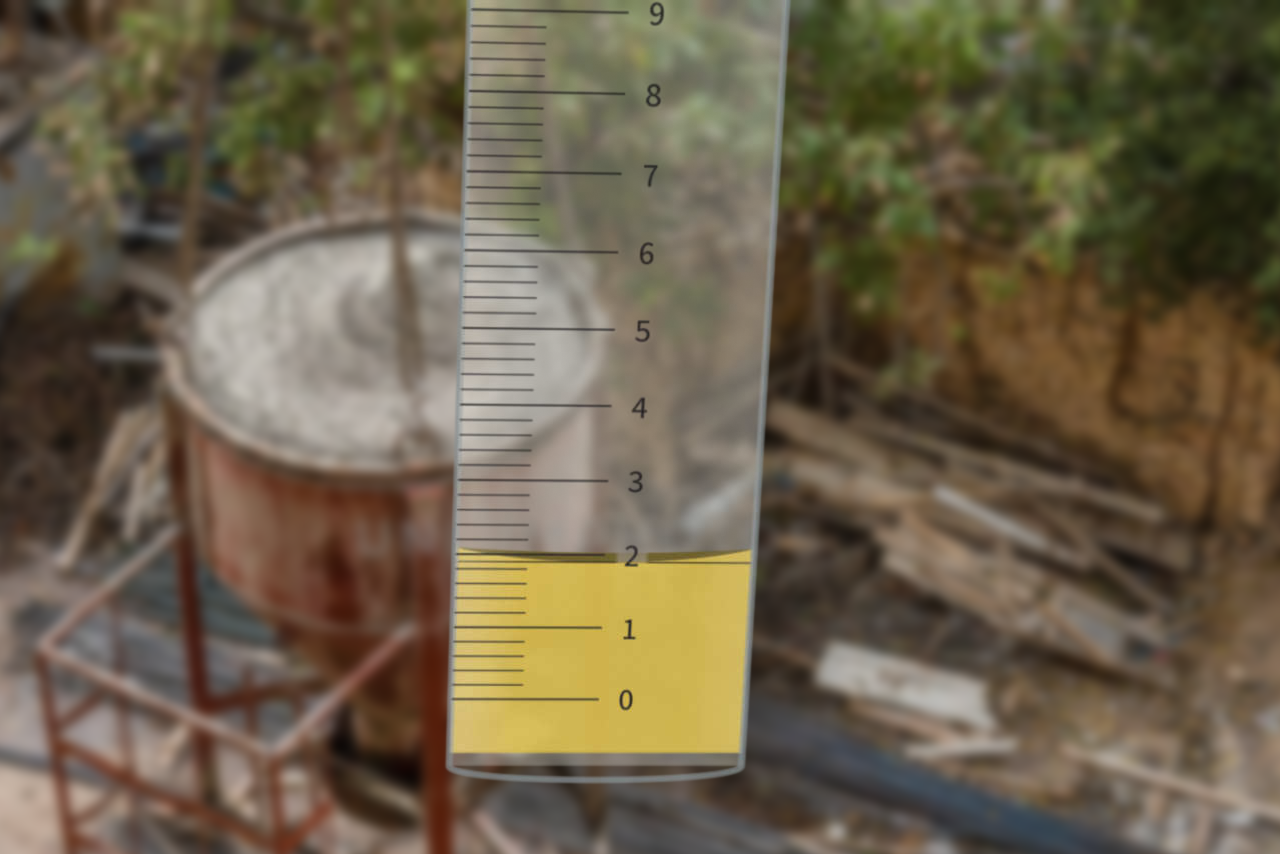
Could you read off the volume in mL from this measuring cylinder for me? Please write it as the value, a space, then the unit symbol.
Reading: 1.9 mL
